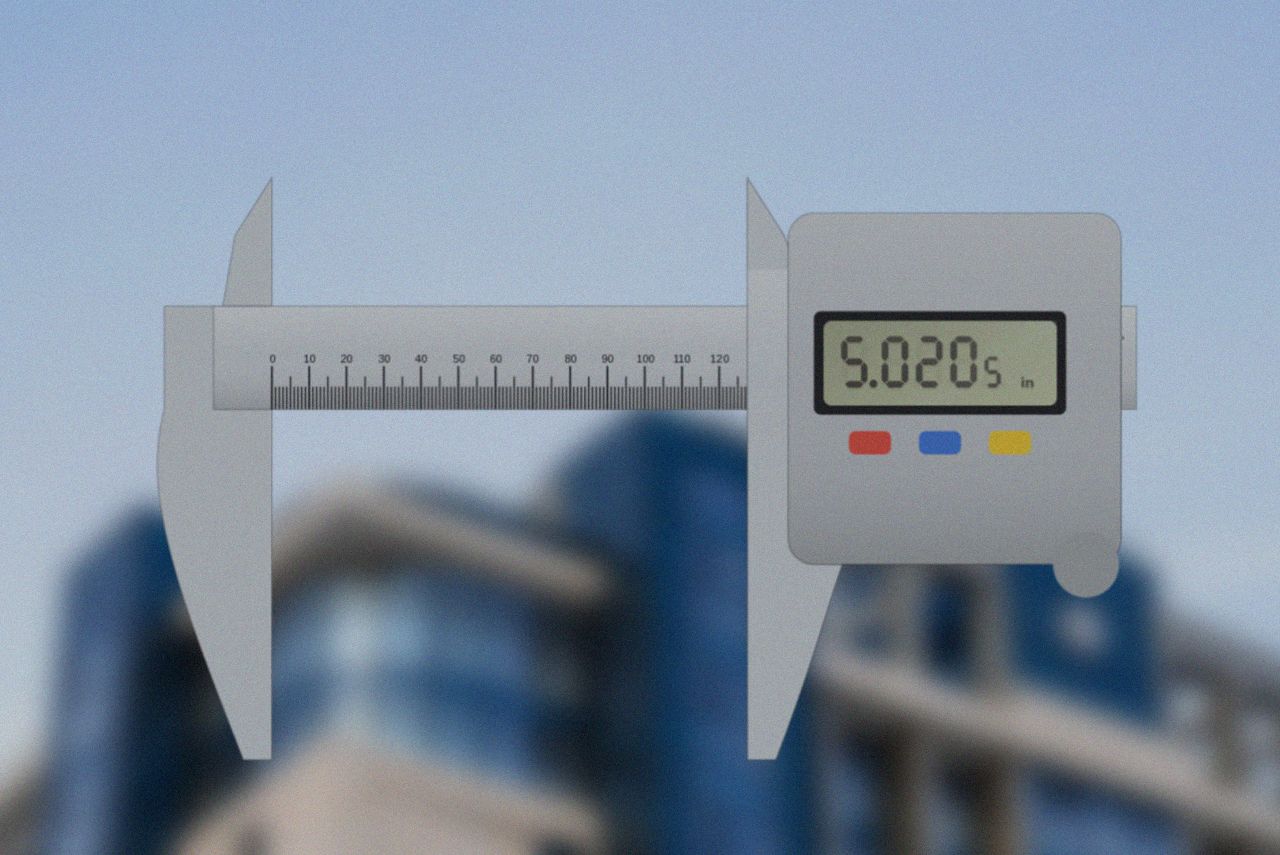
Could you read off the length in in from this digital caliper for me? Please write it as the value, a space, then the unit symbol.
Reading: 5.0205 in
